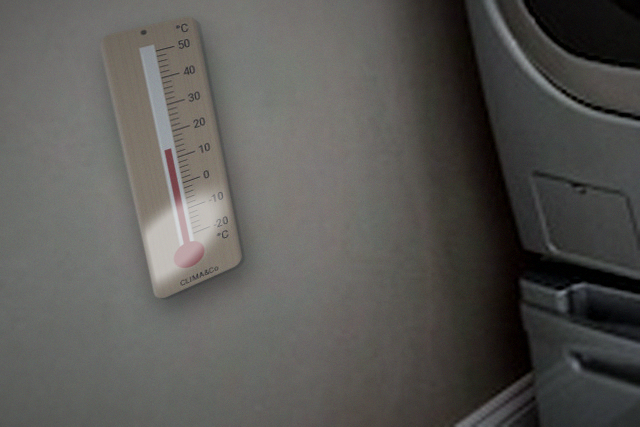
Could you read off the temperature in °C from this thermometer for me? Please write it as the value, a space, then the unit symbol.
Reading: 14 °C
